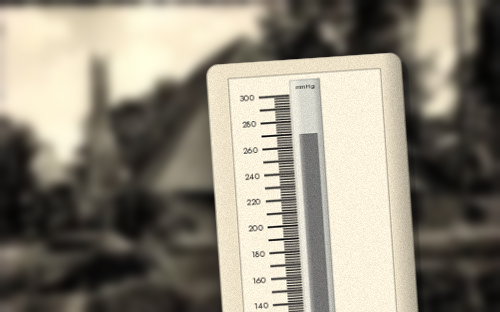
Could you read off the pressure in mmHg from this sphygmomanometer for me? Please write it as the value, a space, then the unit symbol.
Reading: 270 mmHg
